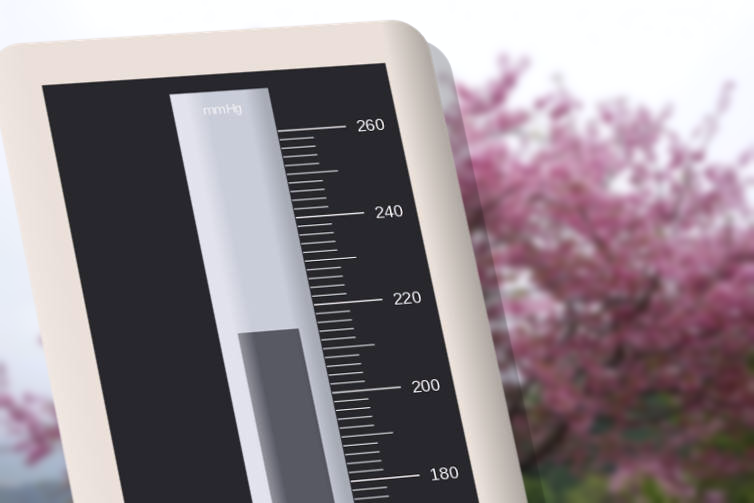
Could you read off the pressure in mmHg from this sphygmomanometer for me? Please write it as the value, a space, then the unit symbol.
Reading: 215 mmHg
